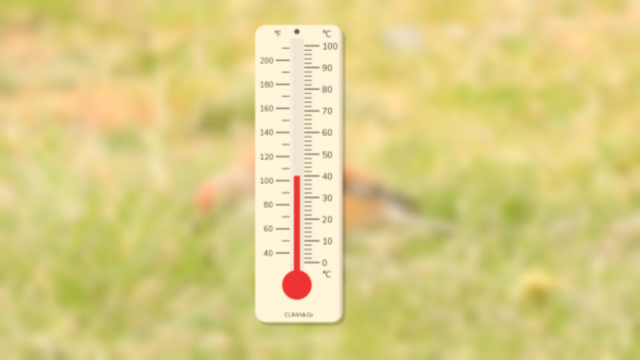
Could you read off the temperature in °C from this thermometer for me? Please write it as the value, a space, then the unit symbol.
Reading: 40 °C
